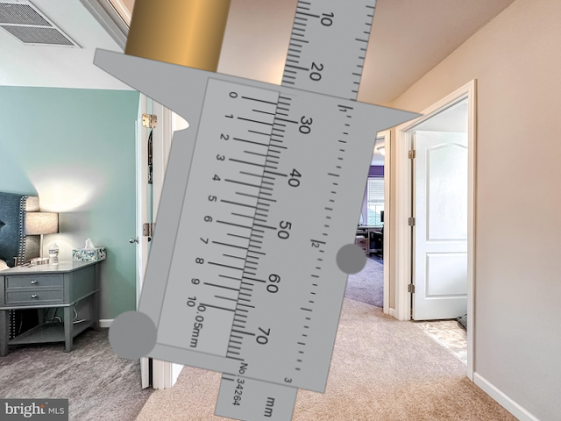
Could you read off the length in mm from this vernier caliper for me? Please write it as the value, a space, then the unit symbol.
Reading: 27.4 mm
